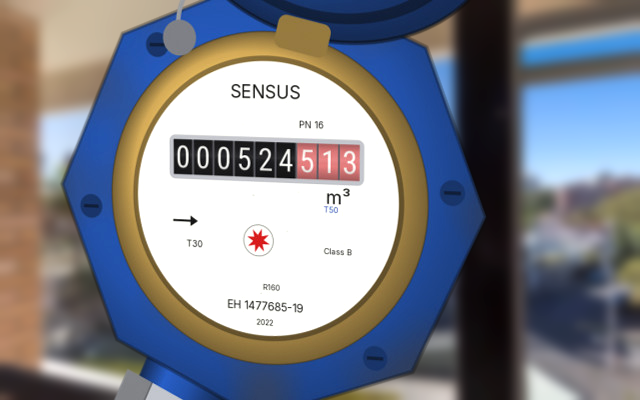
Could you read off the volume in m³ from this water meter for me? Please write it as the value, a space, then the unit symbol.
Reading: 524.513 m³
